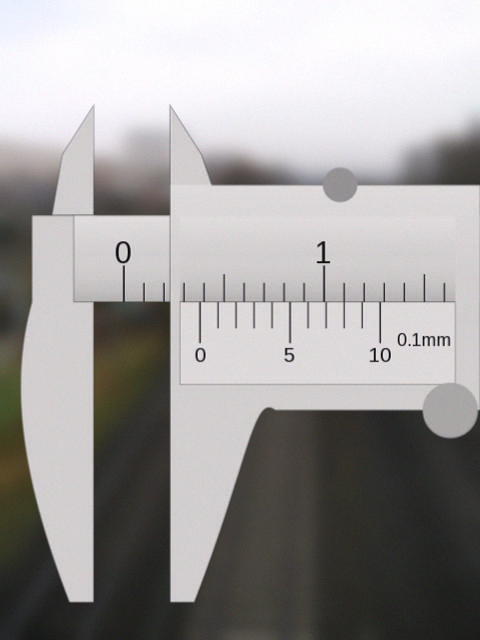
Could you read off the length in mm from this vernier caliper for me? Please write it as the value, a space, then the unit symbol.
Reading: 3.8 mm
